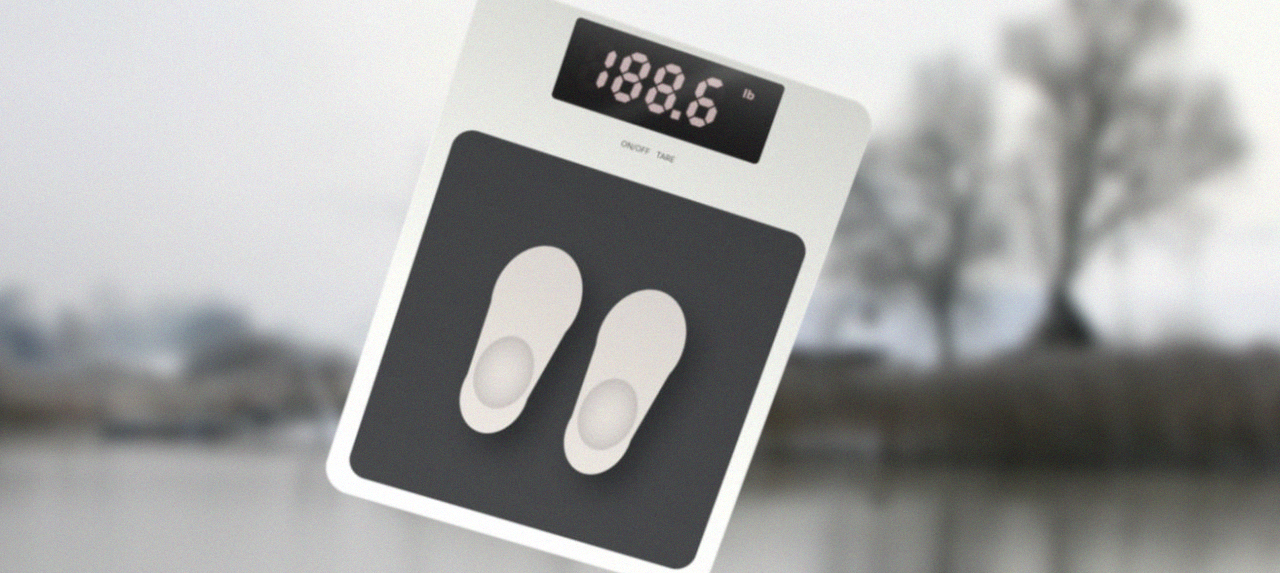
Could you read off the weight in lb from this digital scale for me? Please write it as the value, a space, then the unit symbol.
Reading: 188.6 lb
